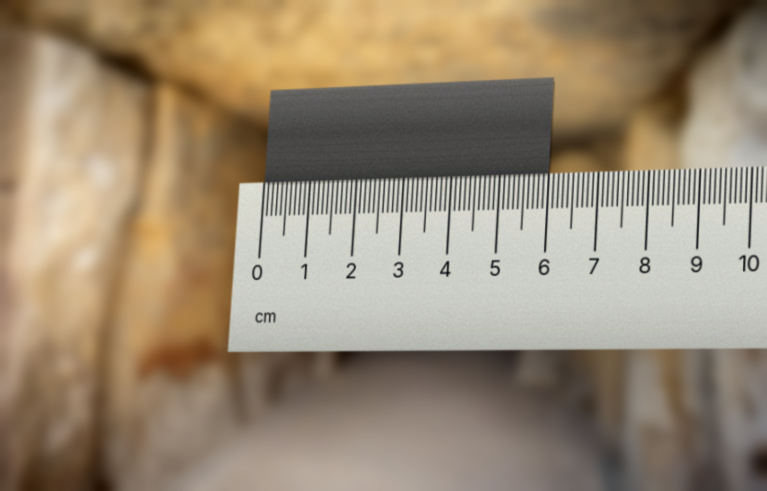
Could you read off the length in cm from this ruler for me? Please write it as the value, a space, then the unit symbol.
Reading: 6 cm
